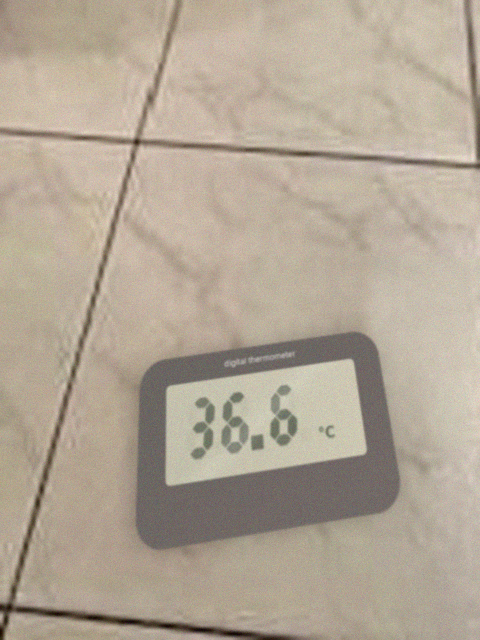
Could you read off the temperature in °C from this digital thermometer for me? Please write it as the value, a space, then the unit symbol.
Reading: 36.6 °C
